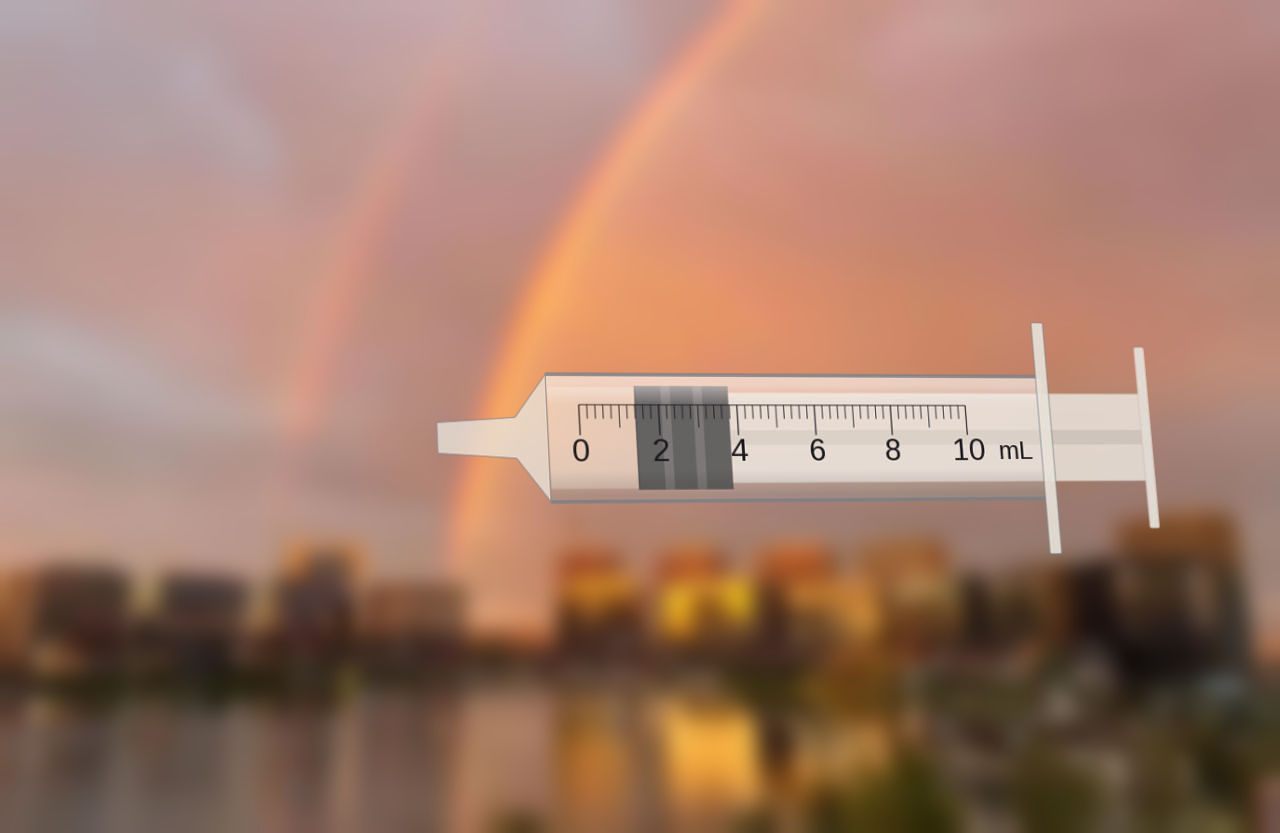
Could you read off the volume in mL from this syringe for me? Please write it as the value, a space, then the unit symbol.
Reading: 1.4 mL
